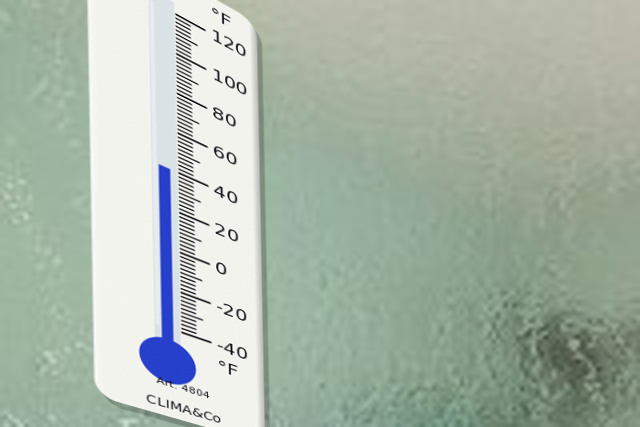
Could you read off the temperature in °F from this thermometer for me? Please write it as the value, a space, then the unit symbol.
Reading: 40 °F
